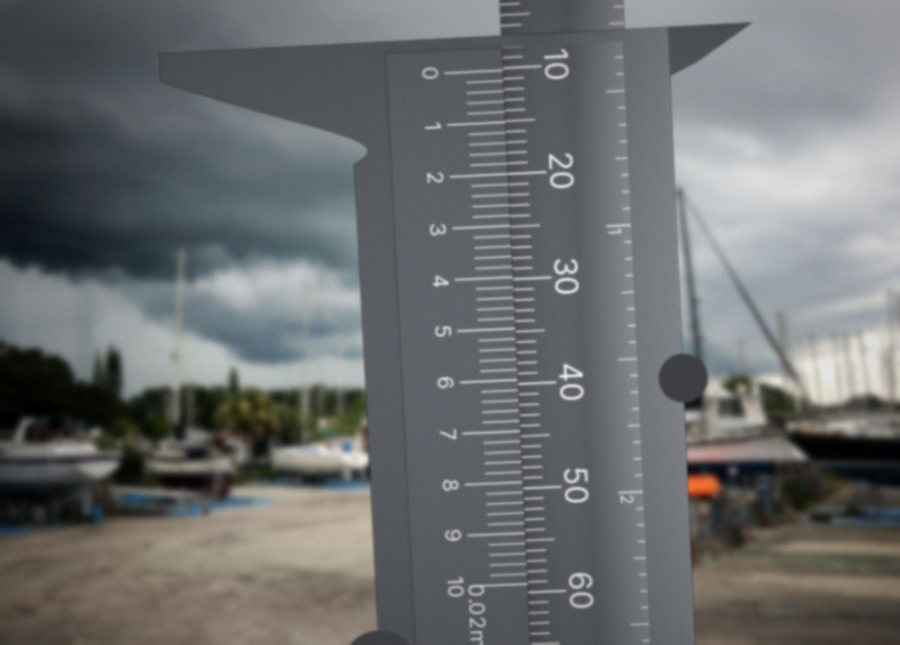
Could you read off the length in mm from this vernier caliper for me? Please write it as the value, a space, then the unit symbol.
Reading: 10.2 mm
